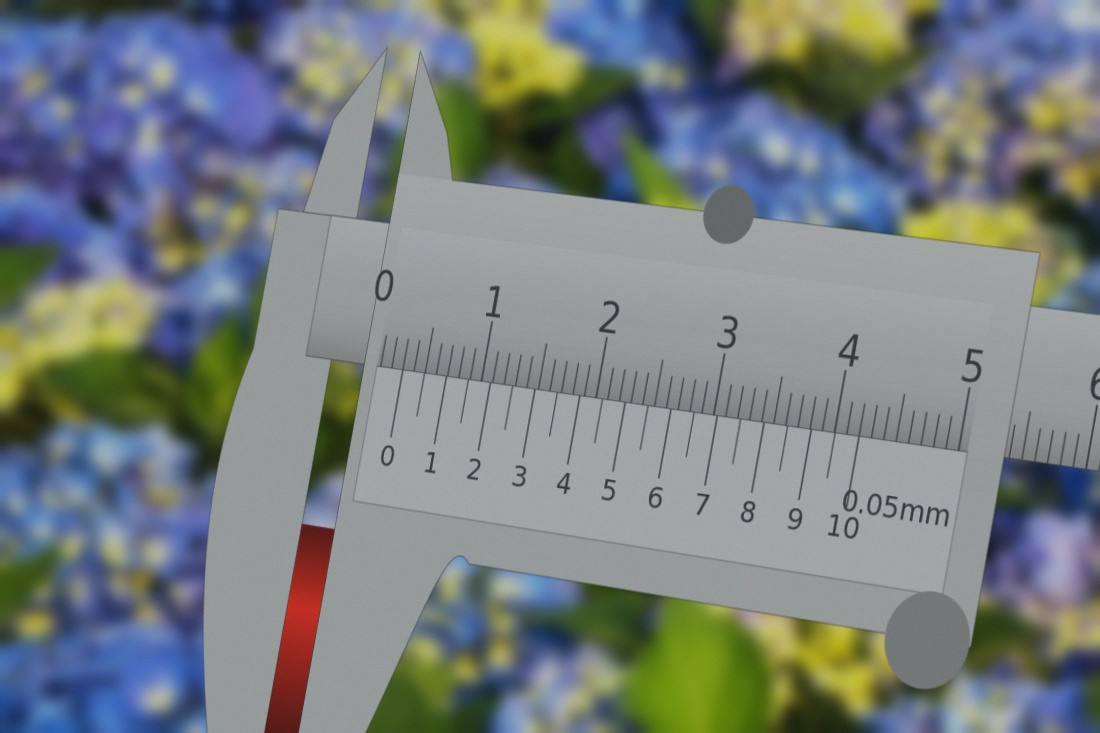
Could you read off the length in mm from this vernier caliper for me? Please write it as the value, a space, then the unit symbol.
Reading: 3.0 mm
